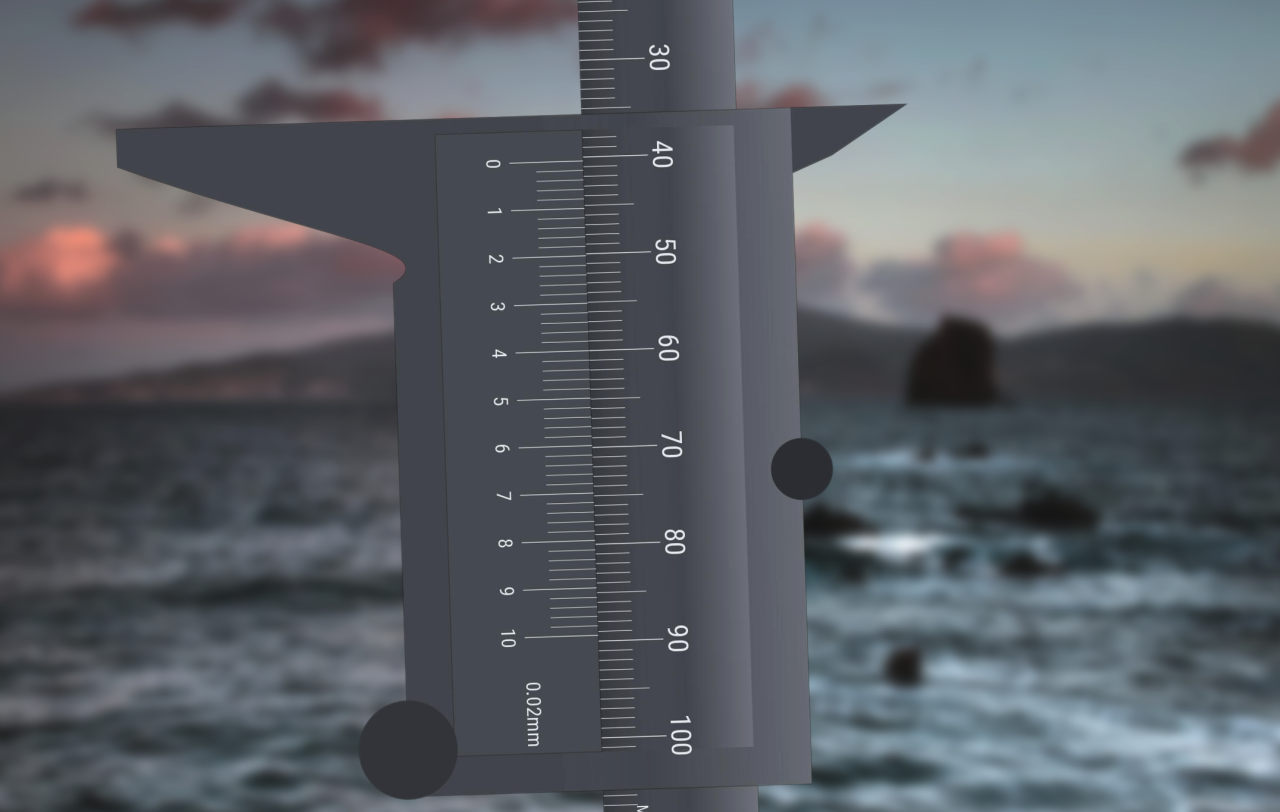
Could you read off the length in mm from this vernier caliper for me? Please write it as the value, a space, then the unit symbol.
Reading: 40.4 mm
